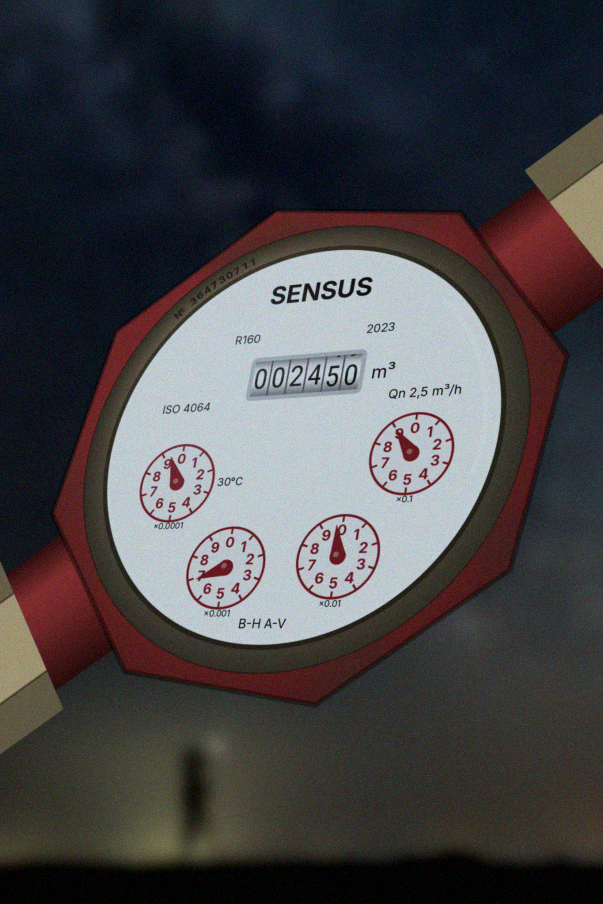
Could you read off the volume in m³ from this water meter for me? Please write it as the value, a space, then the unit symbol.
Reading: 2449.8969 m³
